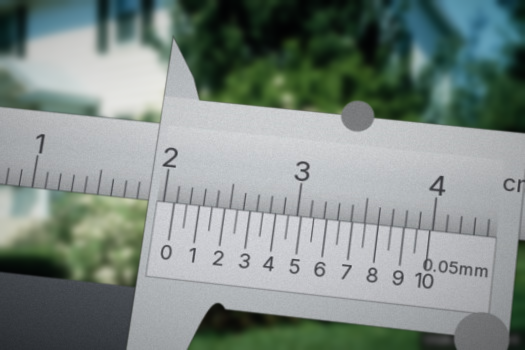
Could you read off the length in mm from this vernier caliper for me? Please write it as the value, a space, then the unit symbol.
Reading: 20.8 mm
